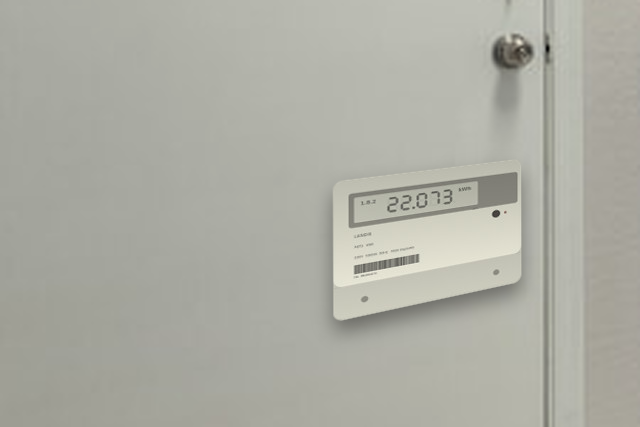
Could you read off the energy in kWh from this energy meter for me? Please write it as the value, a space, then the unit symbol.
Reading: 22.073 kWh
